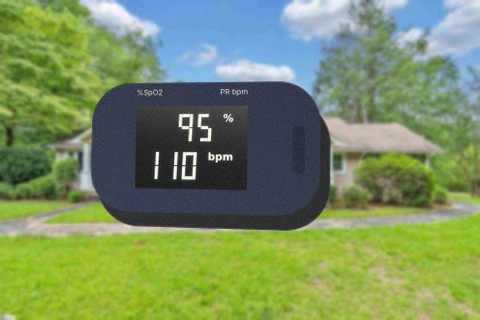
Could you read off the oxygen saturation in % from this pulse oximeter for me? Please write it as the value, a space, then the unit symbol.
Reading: 95 %
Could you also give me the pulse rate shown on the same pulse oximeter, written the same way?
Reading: 110 bpm
